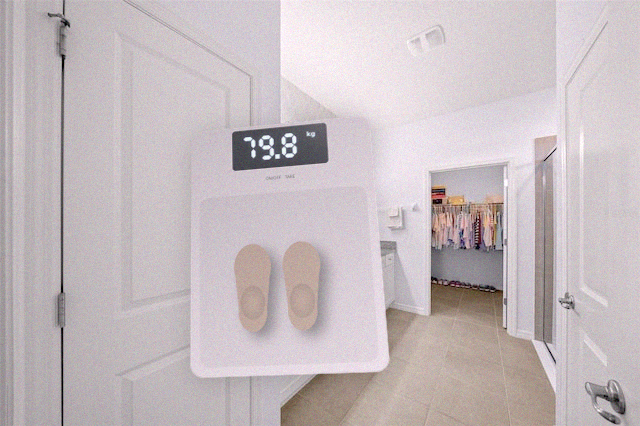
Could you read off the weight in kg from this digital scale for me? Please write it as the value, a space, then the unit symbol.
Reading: 79.8 kg
